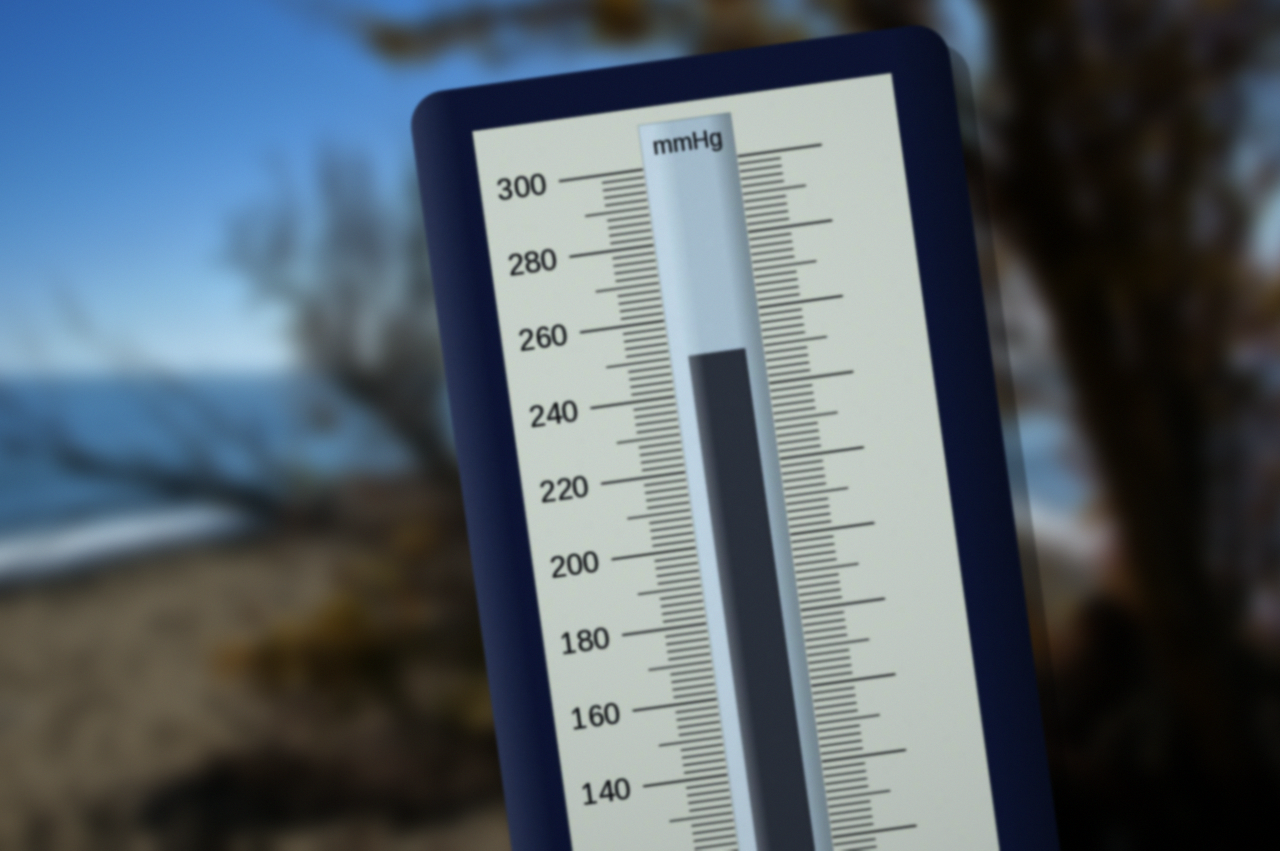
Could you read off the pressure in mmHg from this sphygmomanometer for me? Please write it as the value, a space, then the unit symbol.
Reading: 250 mmHg
